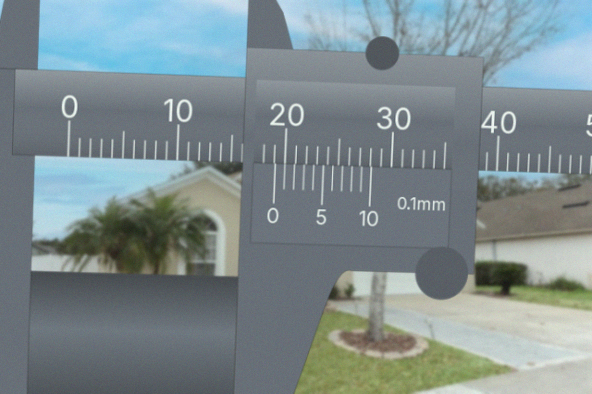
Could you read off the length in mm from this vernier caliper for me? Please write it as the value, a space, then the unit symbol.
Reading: 19.1 mm
